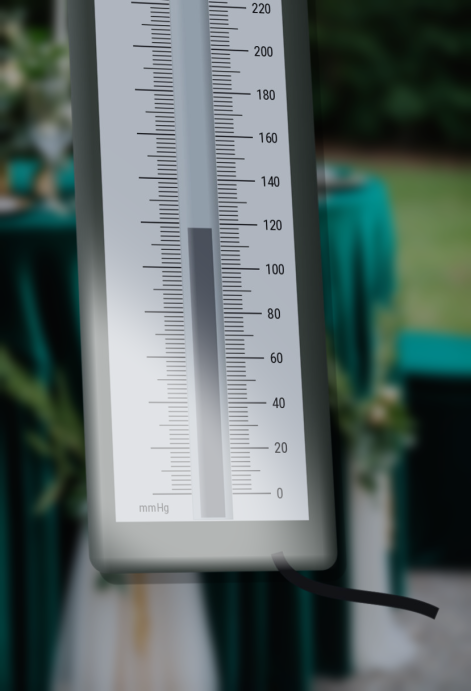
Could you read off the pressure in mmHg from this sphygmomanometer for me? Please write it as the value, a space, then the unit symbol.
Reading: 118 mmHg
